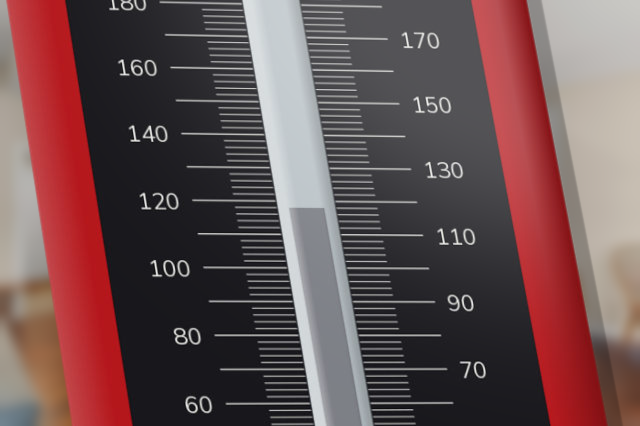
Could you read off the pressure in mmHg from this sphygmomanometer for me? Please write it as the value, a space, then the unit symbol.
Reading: 118 mmHg
